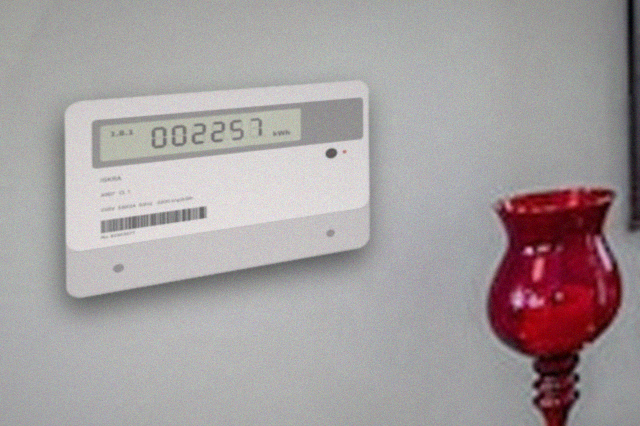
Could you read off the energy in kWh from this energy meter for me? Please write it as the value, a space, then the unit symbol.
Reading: 2257 kWh
